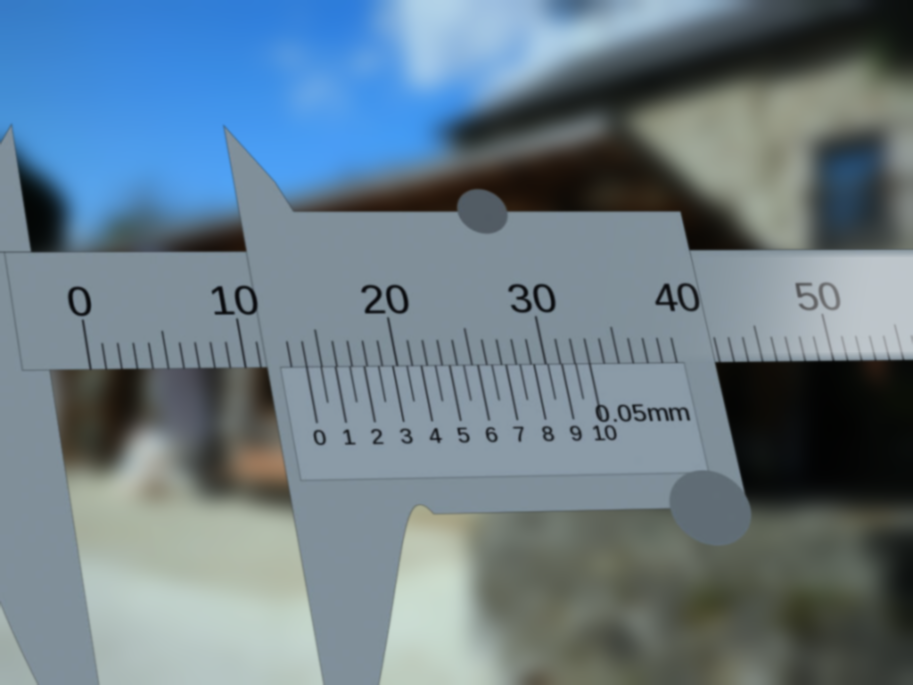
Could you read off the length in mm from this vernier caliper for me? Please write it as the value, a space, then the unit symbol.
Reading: 14.0 mm
